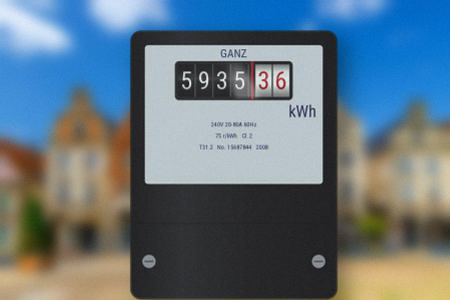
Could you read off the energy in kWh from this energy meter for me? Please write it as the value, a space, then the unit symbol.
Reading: 5935.36 kWh
